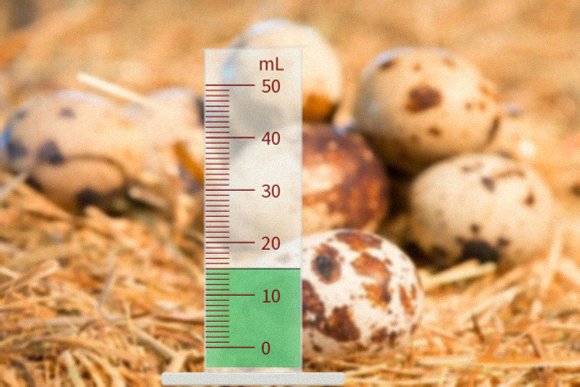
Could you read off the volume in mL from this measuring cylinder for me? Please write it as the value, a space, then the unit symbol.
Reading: 15 mL
